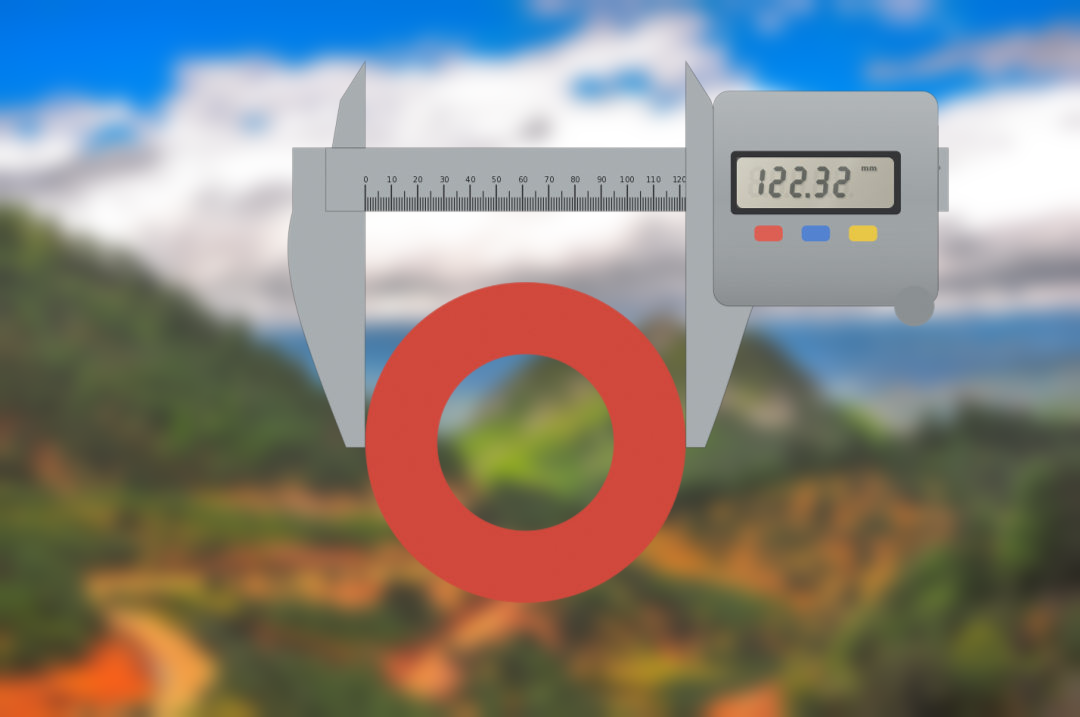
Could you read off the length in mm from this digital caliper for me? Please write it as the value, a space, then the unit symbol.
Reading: 122.32 mm
